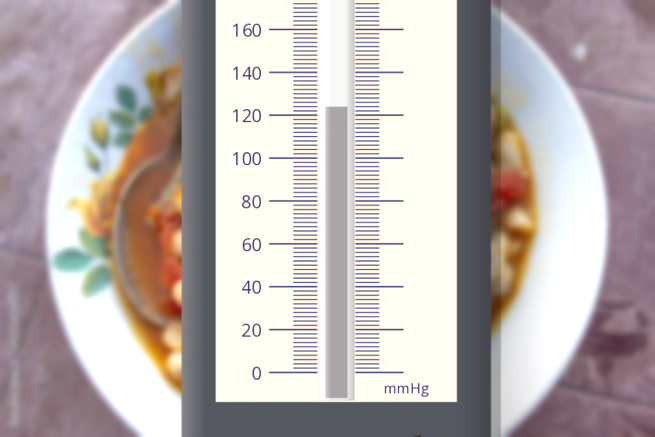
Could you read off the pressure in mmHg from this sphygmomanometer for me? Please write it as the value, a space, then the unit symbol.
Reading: 124 mmHg
